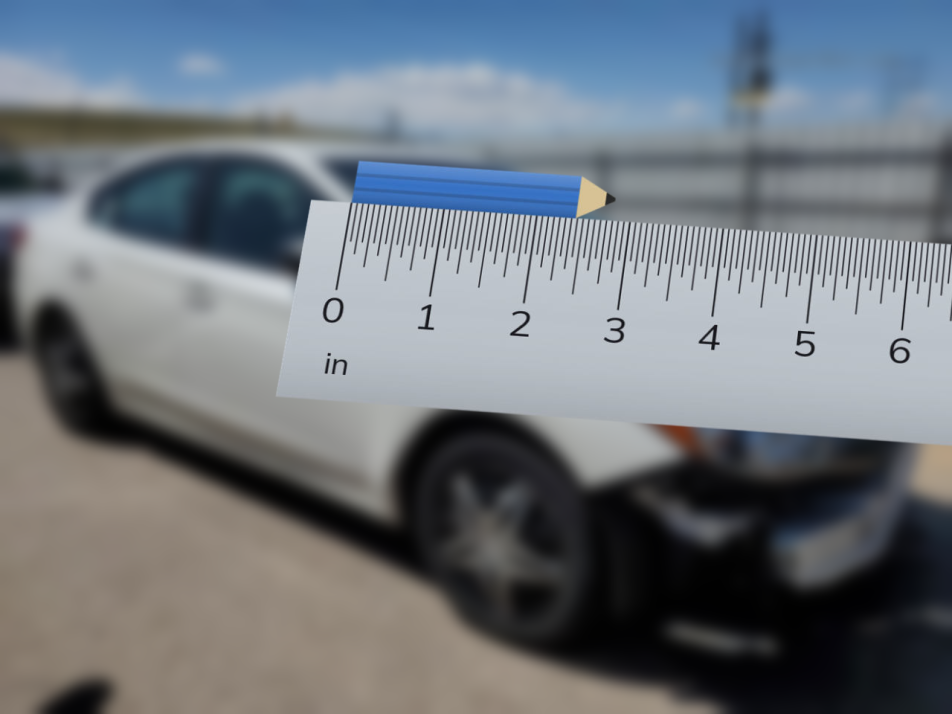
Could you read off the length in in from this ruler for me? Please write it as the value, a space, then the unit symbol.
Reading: 2.8125 in
